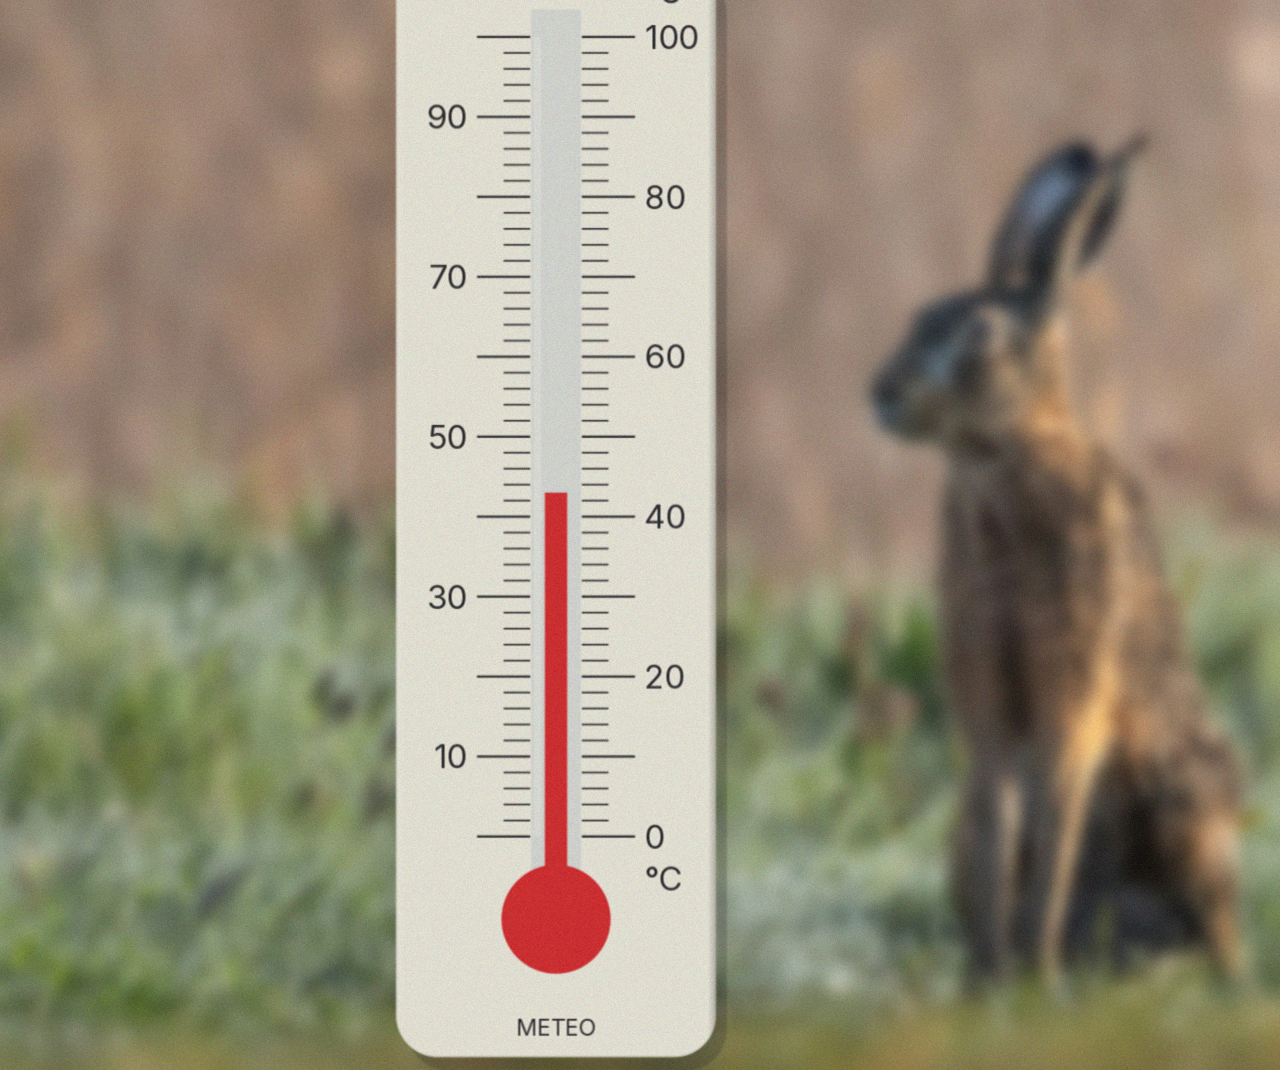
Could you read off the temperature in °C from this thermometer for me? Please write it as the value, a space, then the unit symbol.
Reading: 43 °C
